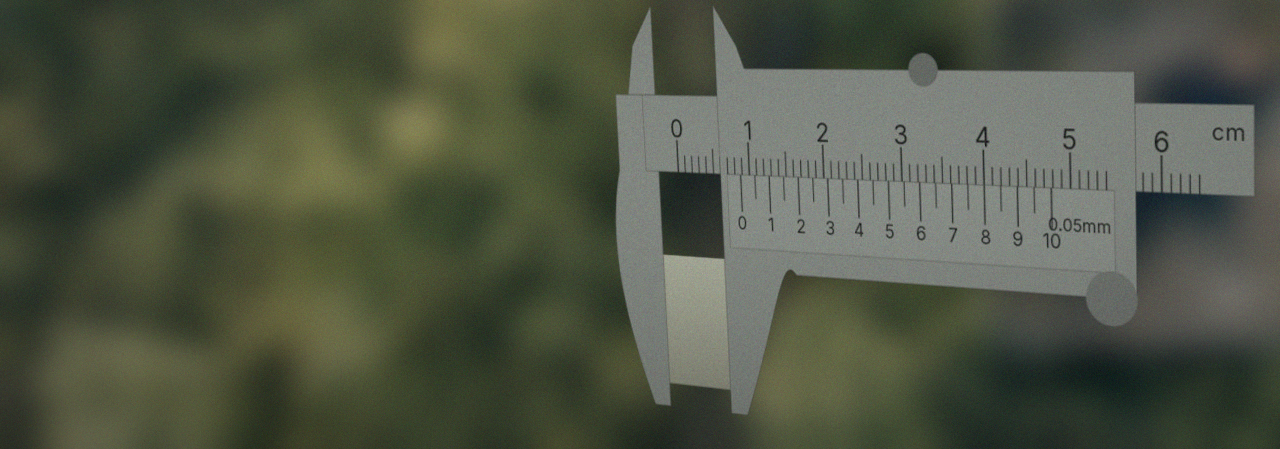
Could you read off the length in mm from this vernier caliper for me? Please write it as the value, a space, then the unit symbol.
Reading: 8.8 mm
